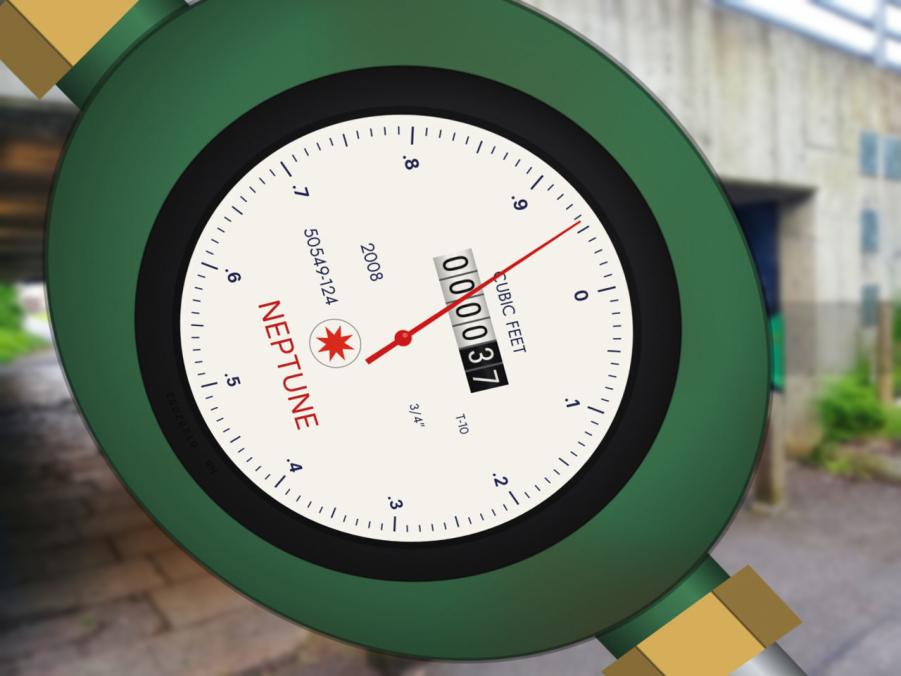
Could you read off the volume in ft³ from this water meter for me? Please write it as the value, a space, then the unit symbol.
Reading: 36.94 ft³
